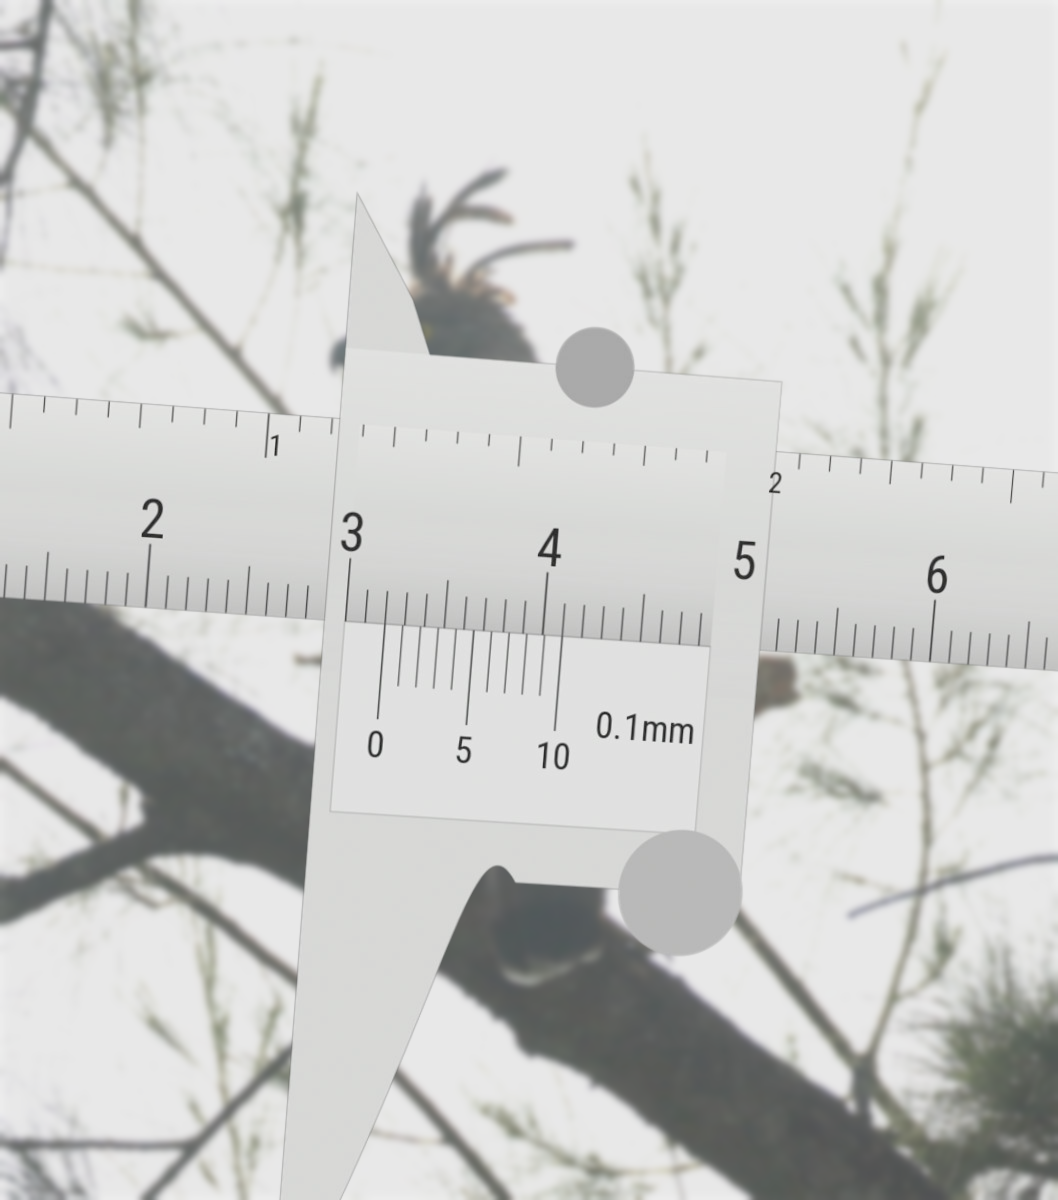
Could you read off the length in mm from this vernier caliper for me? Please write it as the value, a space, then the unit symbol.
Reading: 32.0 mm
